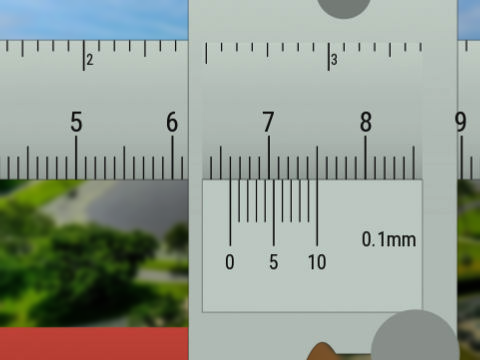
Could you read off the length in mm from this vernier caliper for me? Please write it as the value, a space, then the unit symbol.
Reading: 66.0 mm
